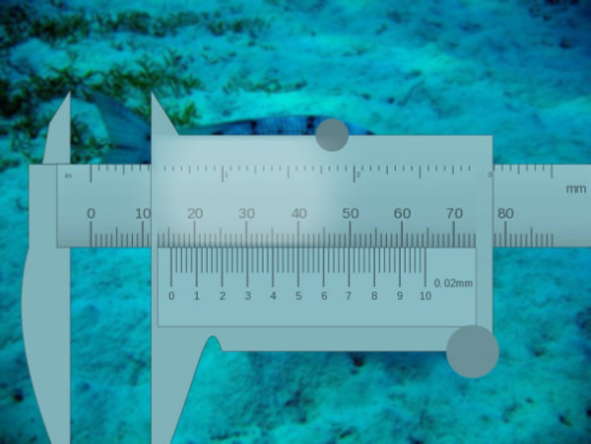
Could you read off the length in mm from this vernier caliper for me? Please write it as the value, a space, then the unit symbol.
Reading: 15.5 mm
